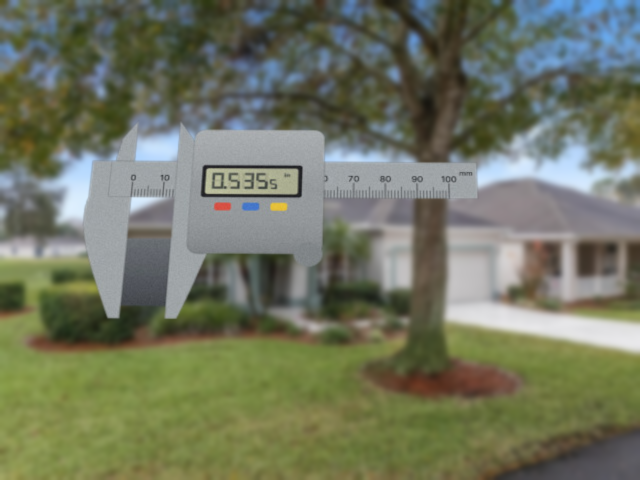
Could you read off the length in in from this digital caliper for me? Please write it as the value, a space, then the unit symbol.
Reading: 0.5355 in
